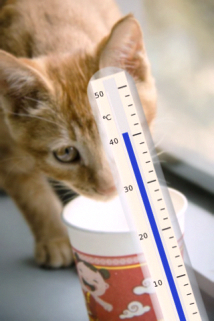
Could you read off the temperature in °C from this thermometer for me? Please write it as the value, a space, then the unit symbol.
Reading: 41 °C
